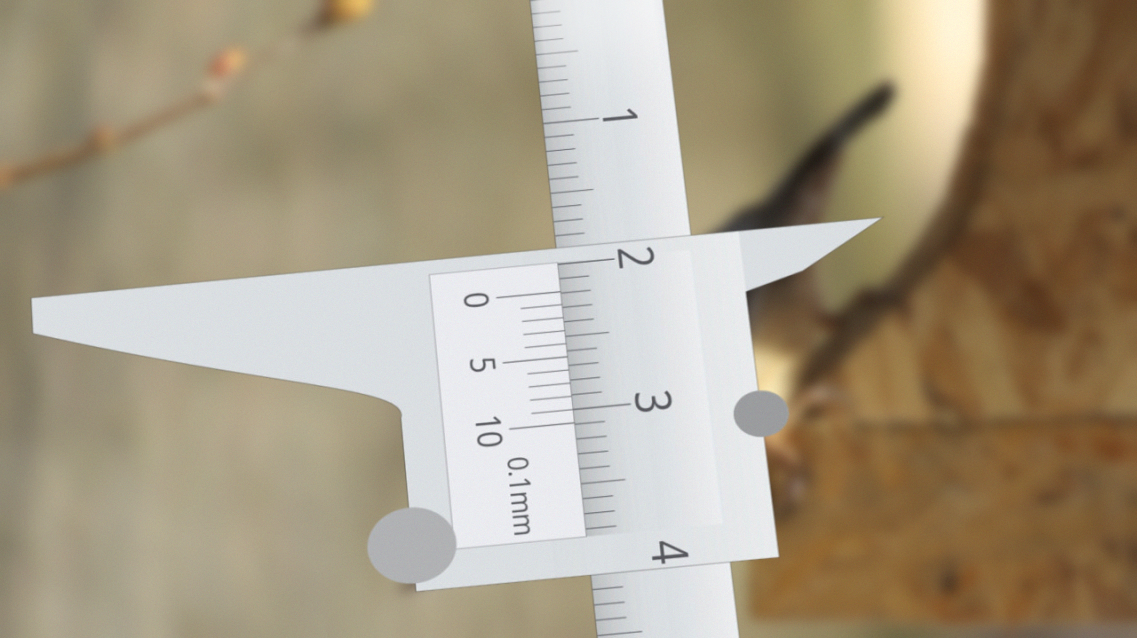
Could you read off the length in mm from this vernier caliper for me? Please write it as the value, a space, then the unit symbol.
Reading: 21.9 mm
